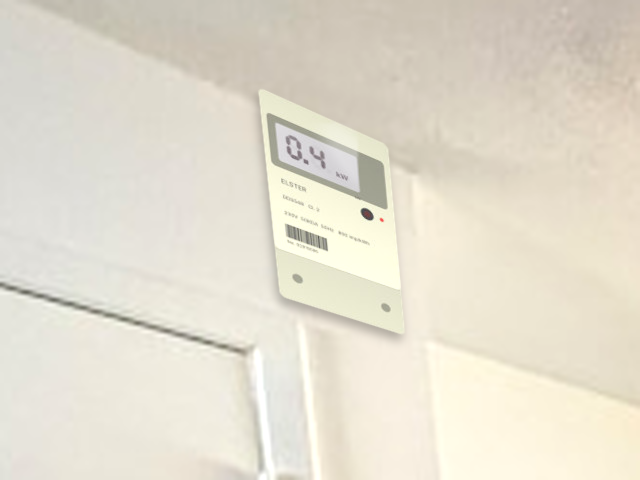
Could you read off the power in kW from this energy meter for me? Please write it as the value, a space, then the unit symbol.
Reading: 0.4 kW
